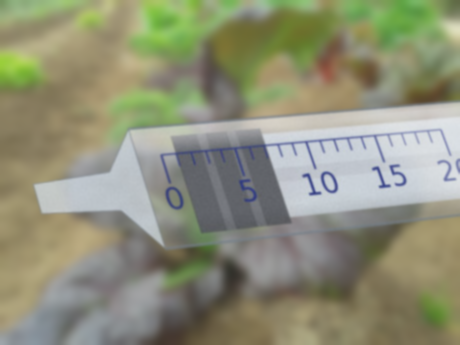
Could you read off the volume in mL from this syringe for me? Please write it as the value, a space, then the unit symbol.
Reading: 1 mL
